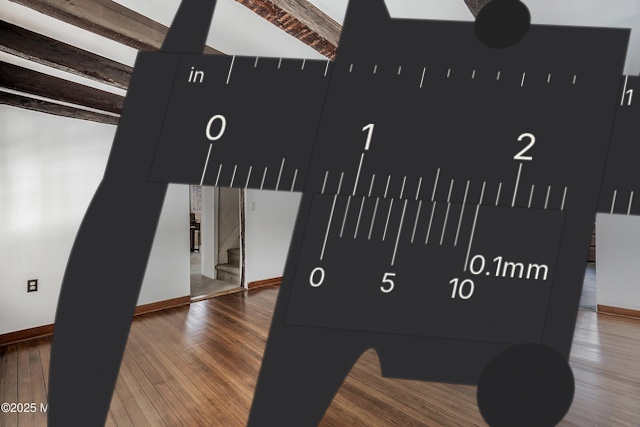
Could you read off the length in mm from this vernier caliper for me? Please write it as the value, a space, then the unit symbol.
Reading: 8.9 mm
